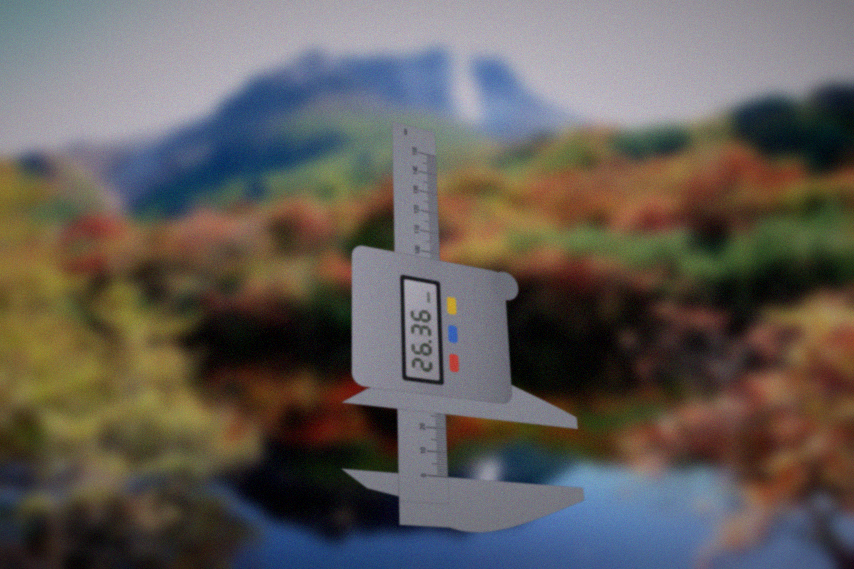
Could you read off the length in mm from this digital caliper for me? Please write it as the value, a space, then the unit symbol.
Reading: 26.36 mm
